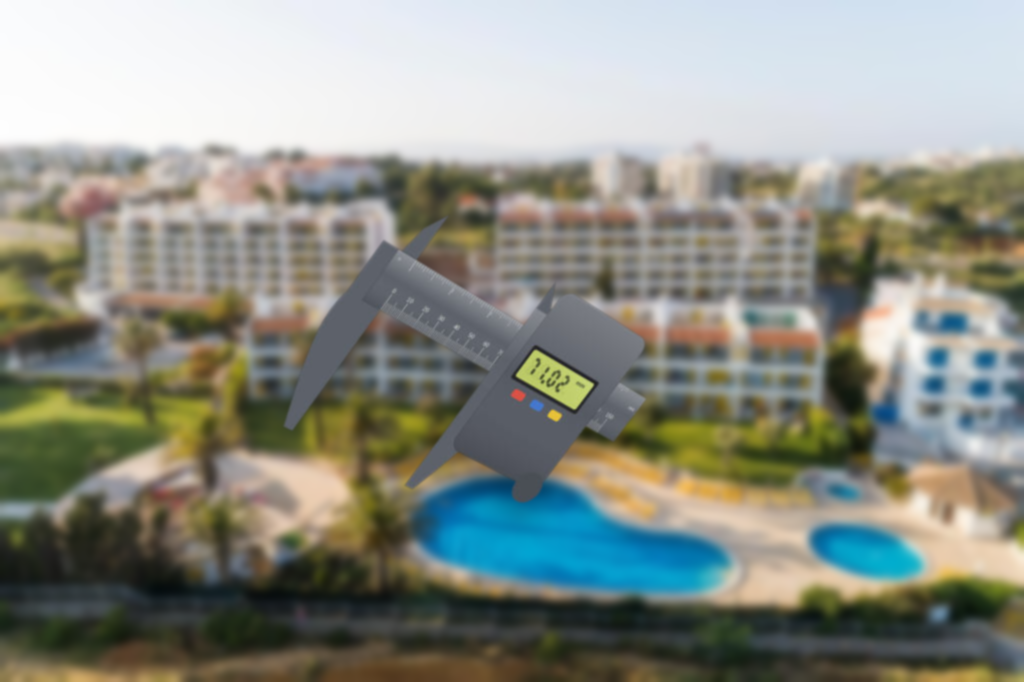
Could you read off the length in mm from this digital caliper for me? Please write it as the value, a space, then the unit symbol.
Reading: 71.02 mm
